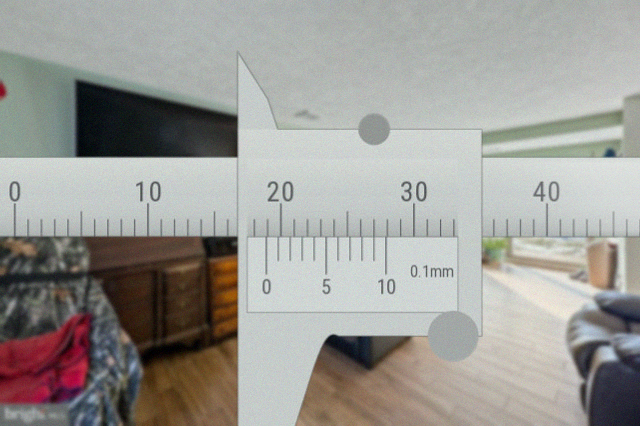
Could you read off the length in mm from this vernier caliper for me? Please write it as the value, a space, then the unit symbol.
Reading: 18.9 mm
